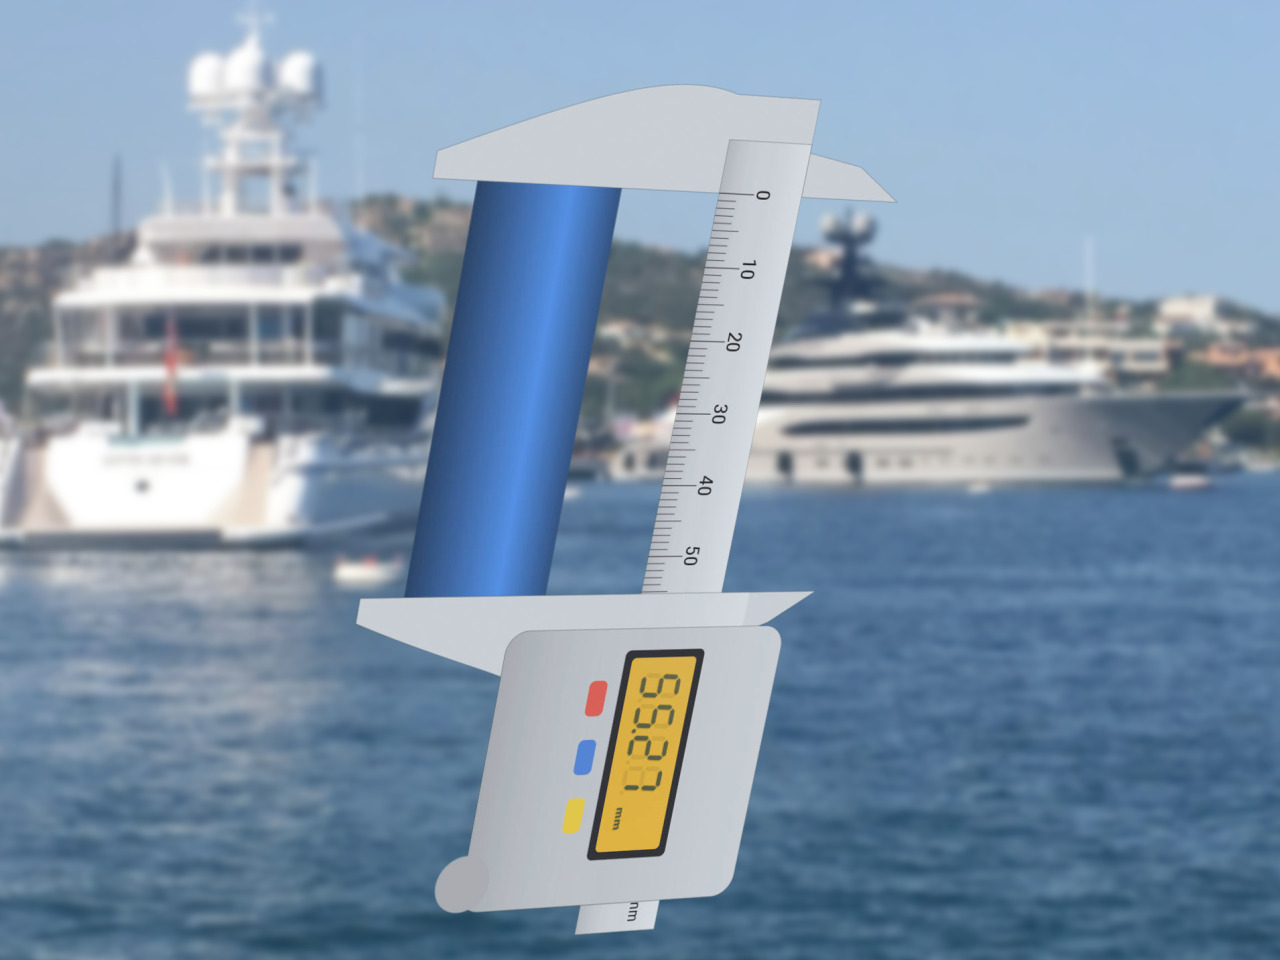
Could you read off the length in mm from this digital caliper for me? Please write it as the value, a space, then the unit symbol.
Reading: 55.27 mm
